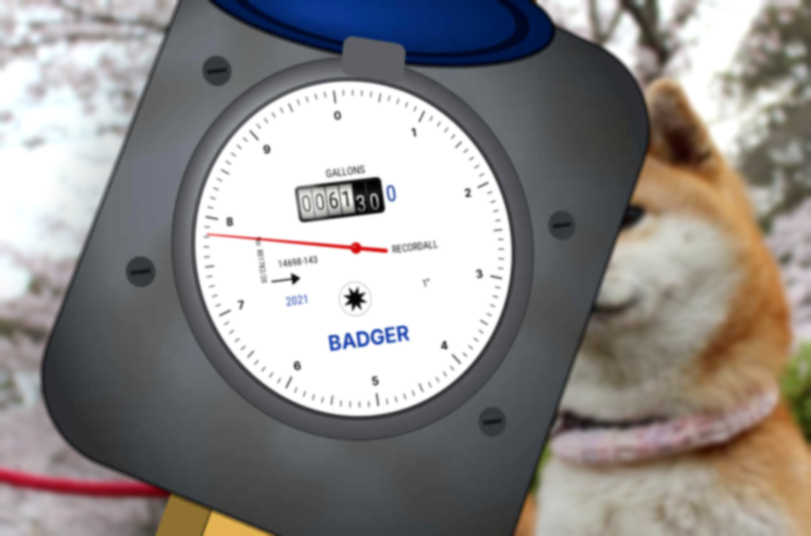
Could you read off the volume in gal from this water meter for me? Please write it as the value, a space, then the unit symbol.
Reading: 61297.8 gal
